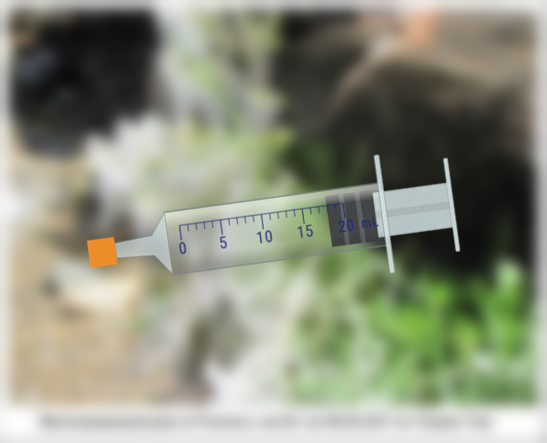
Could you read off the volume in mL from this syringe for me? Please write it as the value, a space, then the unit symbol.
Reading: 18 mL
